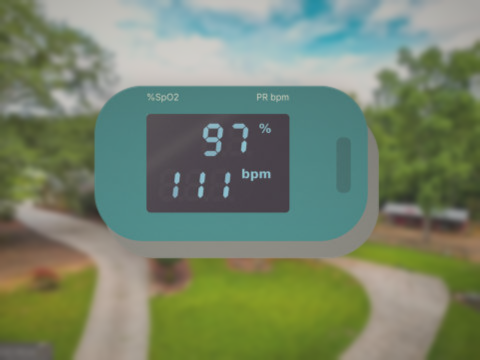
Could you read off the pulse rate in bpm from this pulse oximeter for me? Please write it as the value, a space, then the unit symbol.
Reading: 111 bpm
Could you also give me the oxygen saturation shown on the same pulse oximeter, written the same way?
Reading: 97 %
